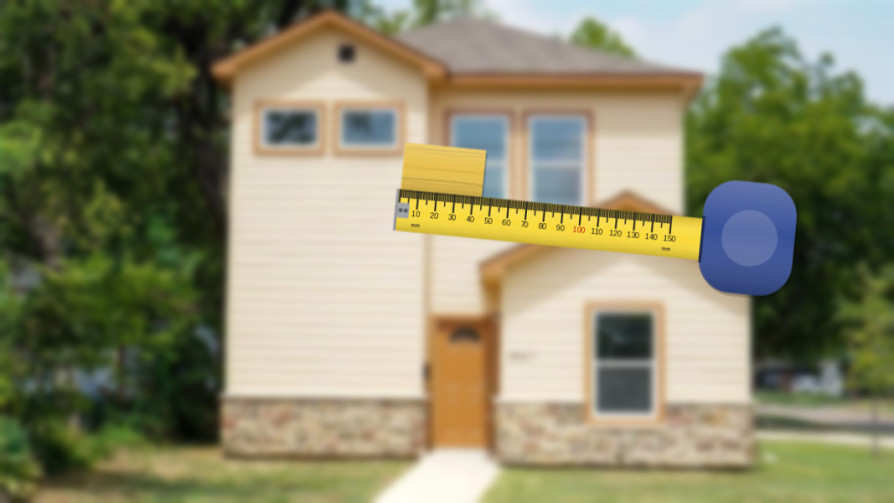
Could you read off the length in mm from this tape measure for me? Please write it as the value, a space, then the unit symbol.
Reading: 45 mm
